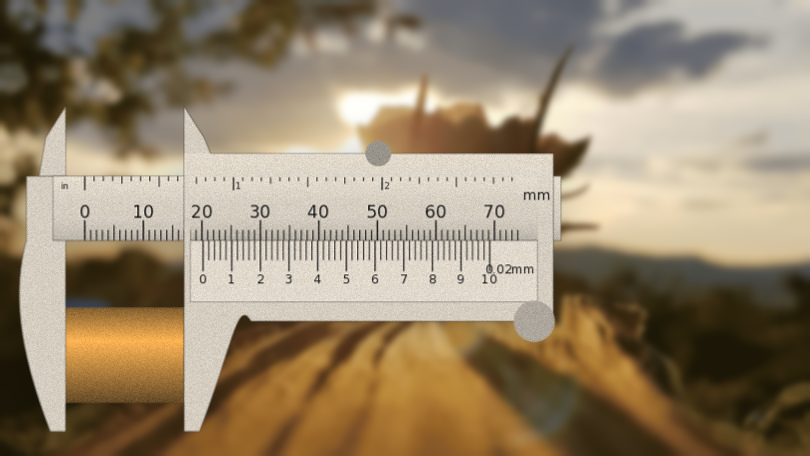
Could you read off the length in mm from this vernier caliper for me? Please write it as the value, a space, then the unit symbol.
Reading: 20.2 mm
